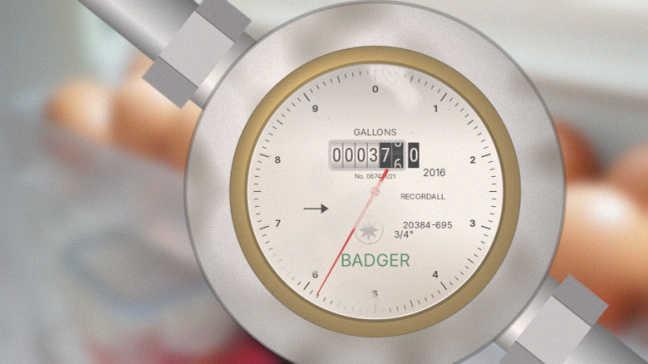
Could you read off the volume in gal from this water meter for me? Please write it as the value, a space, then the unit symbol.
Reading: 3755.8 gal
